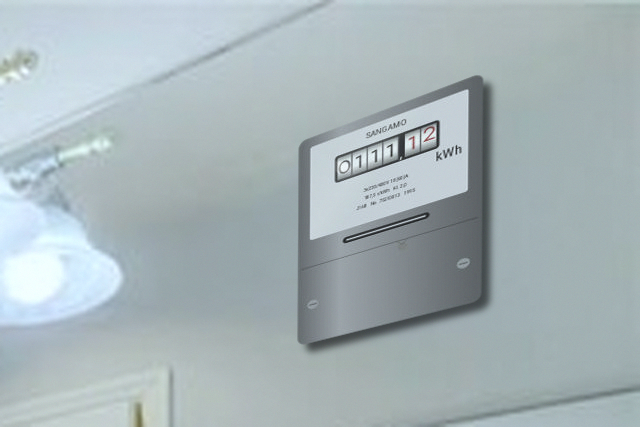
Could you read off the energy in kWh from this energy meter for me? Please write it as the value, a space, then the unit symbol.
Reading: 111.12 kWh
